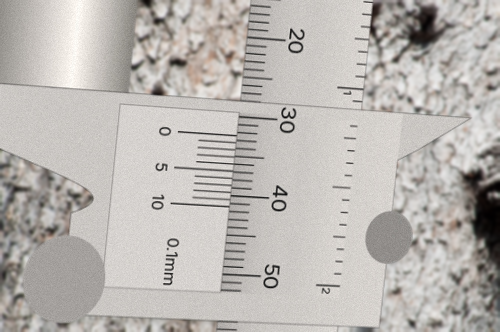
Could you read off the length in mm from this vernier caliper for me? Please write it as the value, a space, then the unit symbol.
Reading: 32.4 mm
